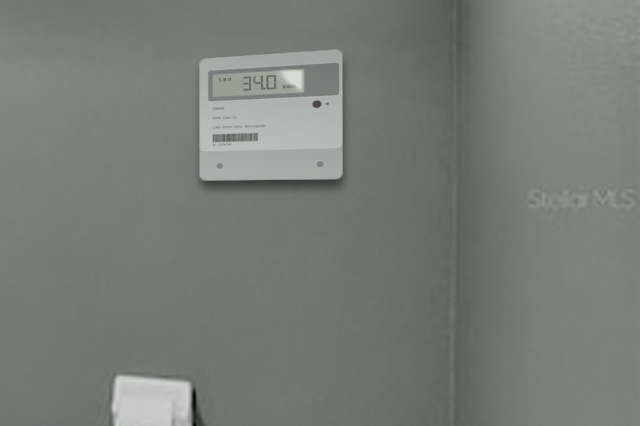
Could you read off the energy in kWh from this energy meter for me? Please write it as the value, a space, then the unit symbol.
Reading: 34.0 kWh
